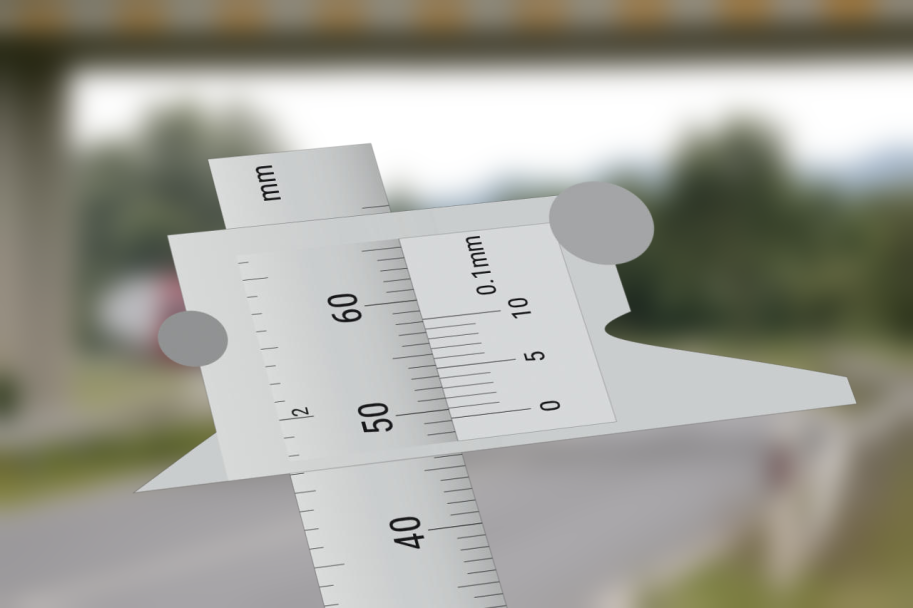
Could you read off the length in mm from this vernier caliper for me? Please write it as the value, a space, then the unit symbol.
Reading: 49.2 mm
